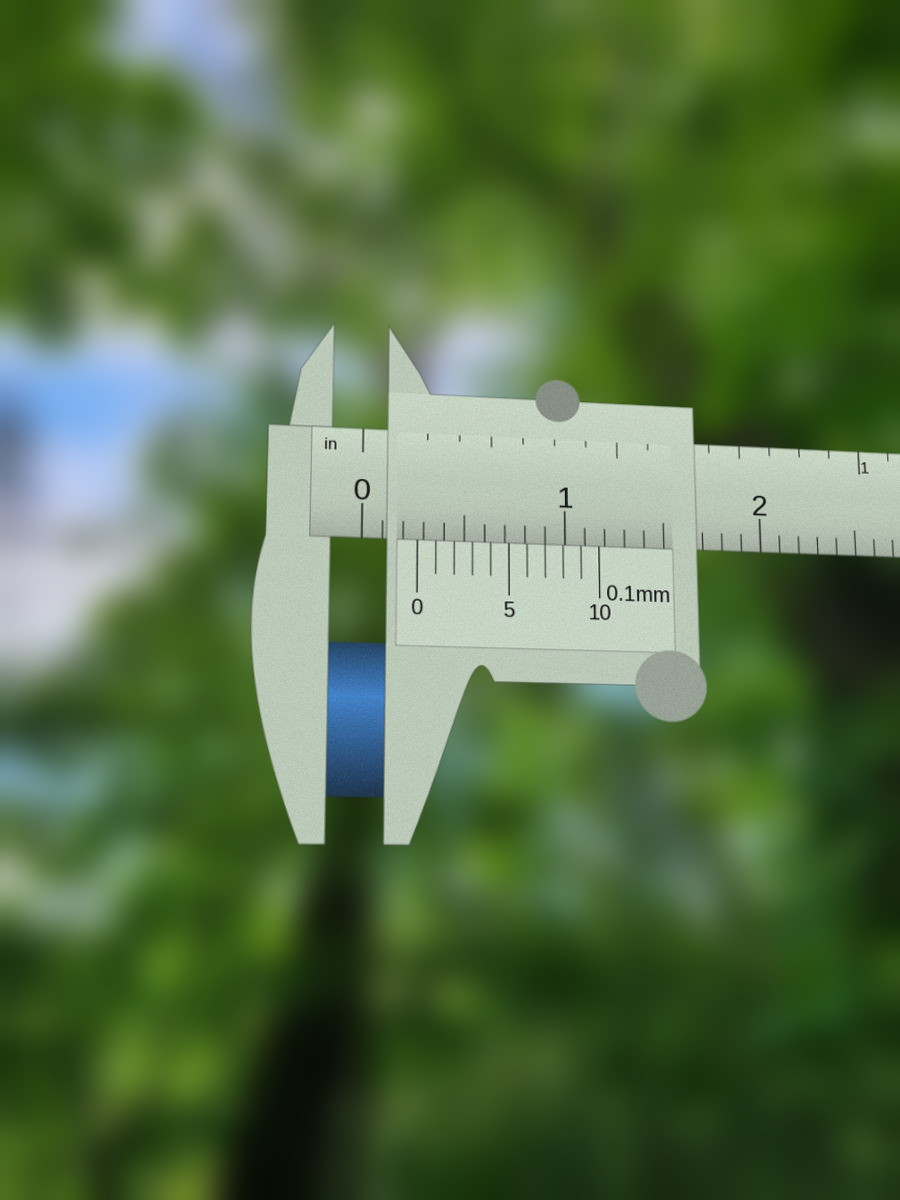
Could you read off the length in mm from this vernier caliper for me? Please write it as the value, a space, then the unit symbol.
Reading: 2.7 mm
